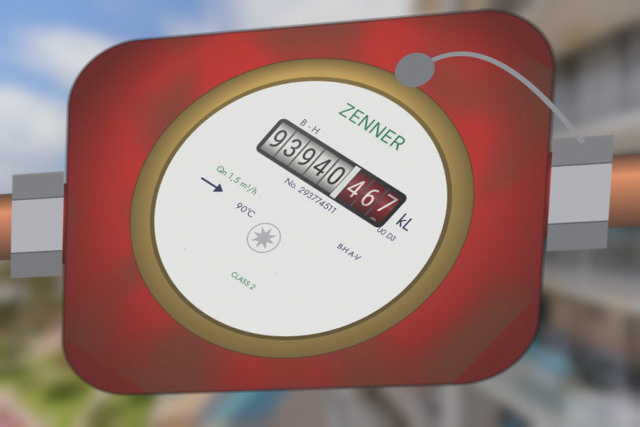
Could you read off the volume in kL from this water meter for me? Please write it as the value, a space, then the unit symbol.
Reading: 93940.467 kL
